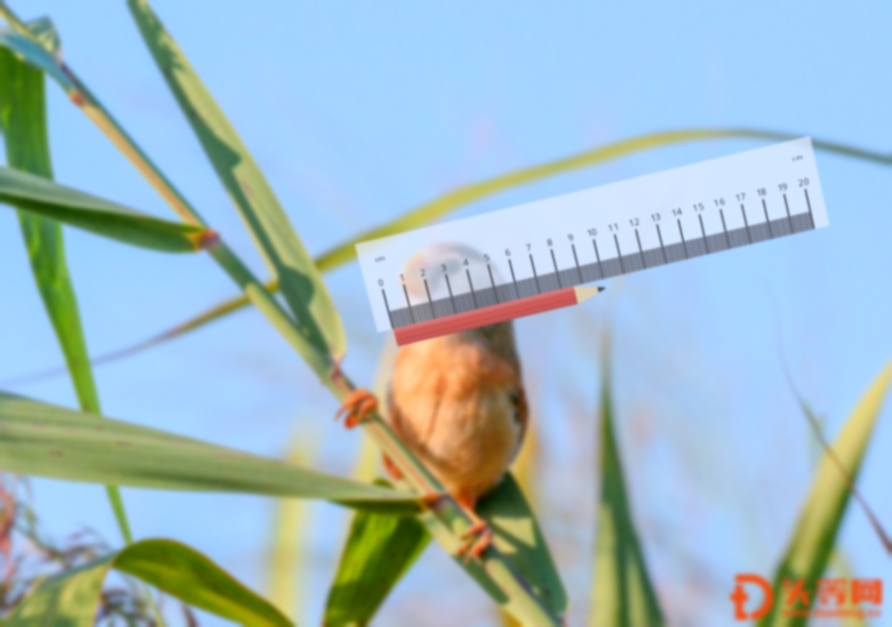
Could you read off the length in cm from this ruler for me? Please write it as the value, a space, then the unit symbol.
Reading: 10 cm
